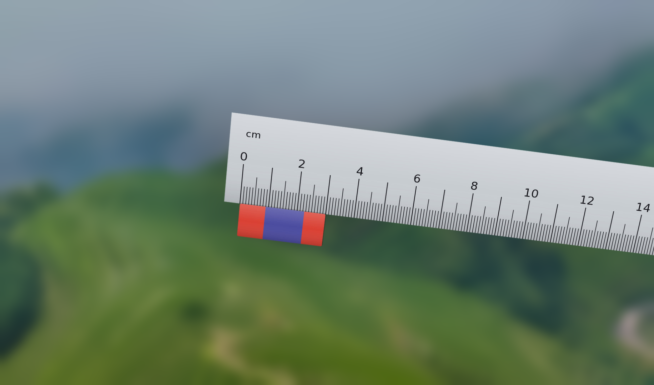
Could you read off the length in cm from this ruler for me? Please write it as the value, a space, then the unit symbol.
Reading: 3 cm
